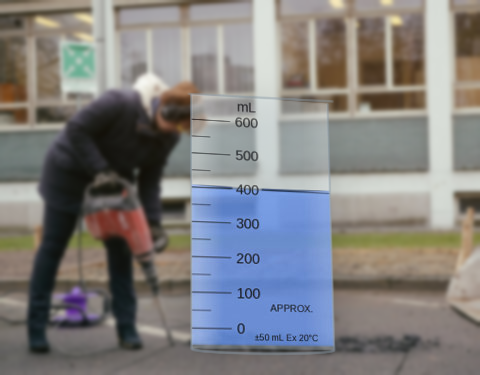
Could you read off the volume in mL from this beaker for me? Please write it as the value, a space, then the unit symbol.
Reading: 400 mL
